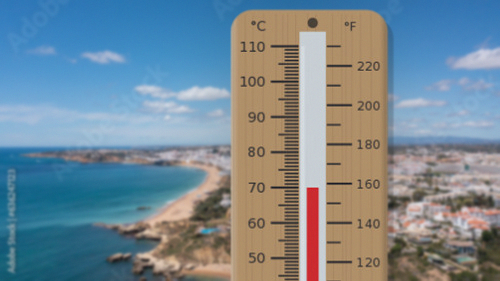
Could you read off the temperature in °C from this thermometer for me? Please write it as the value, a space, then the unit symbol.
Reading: 70 °C
